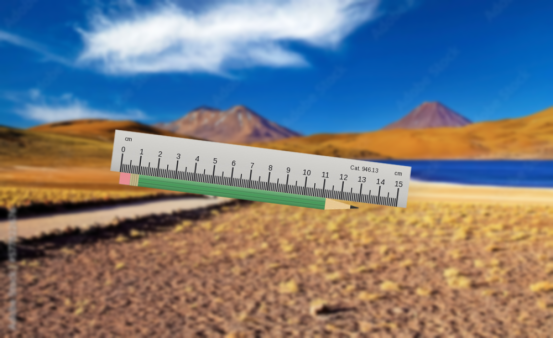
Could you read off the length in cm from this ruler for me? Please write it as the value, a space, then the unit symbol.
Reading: 13 cm
